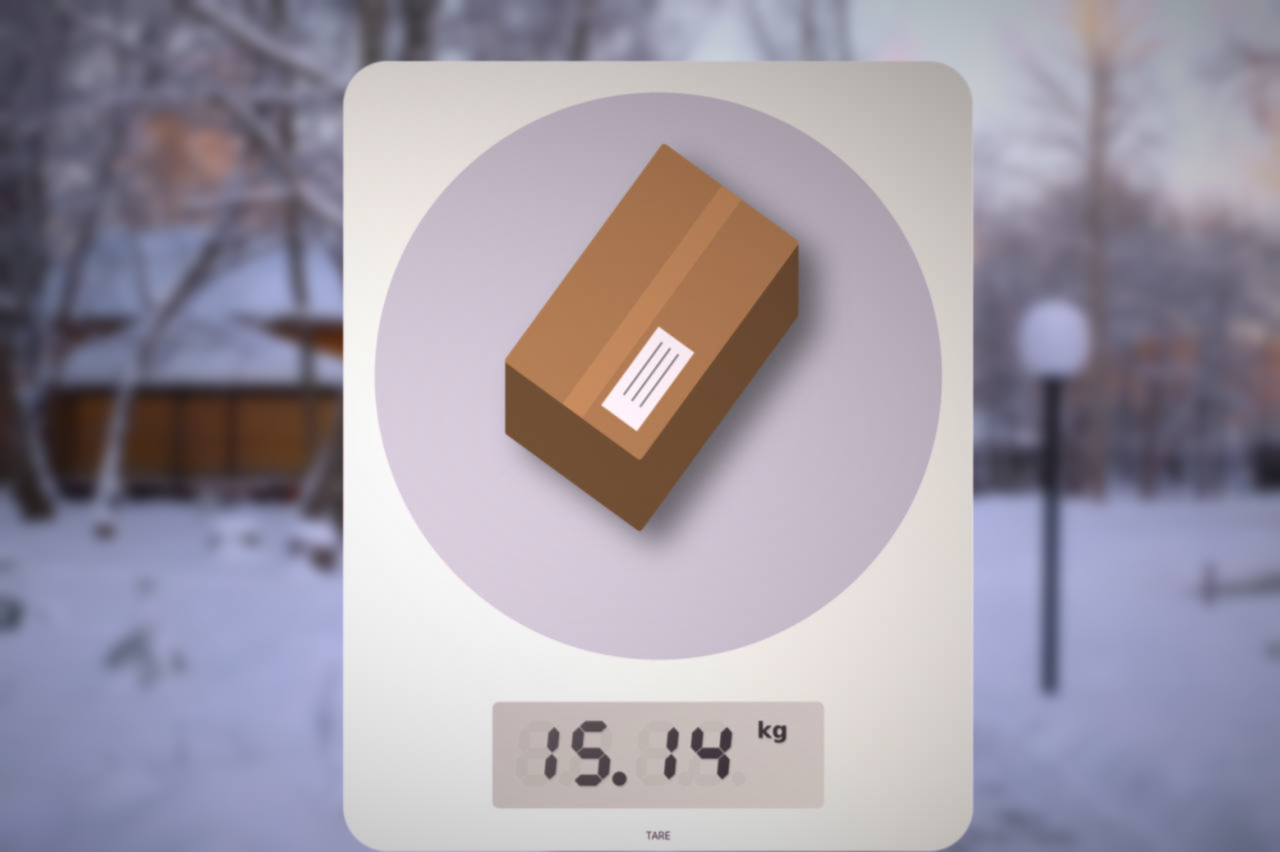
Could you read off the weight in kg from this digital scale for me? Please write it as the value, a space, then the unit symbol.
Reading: 15.14 kg
